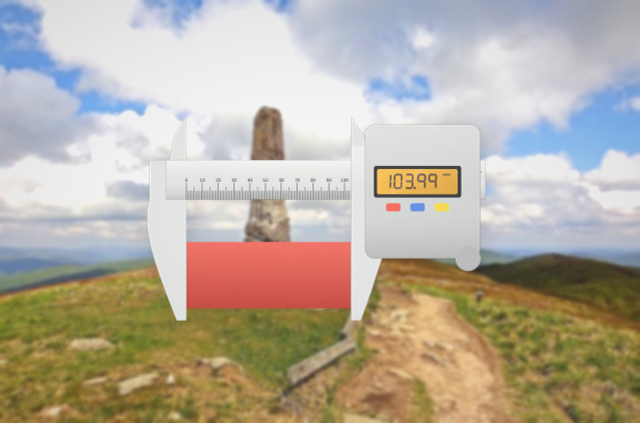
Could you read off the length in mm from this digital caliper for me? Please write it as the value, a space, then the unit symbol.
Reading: 103.99 mm
